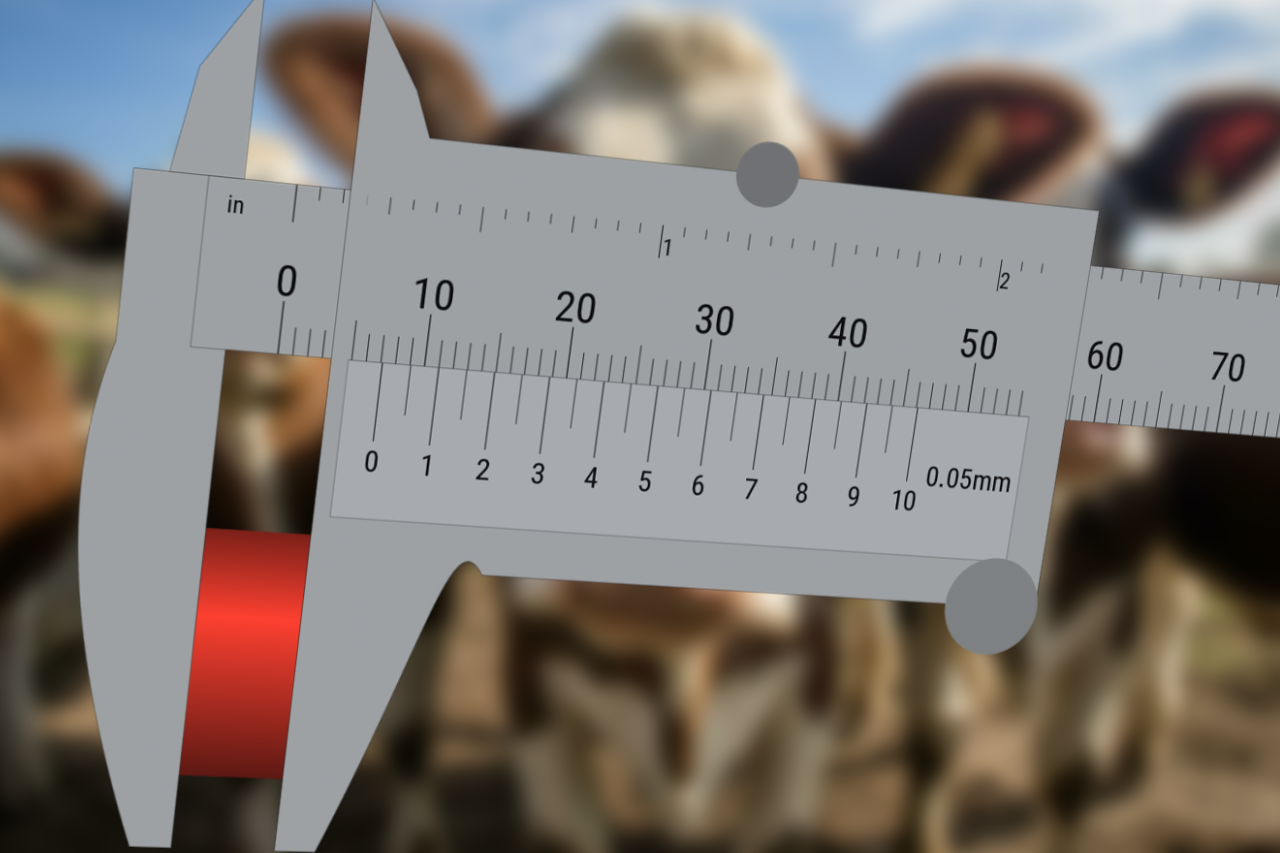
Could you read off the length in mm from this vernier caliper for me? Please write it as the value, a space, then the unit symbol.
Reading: 7.1 mm
